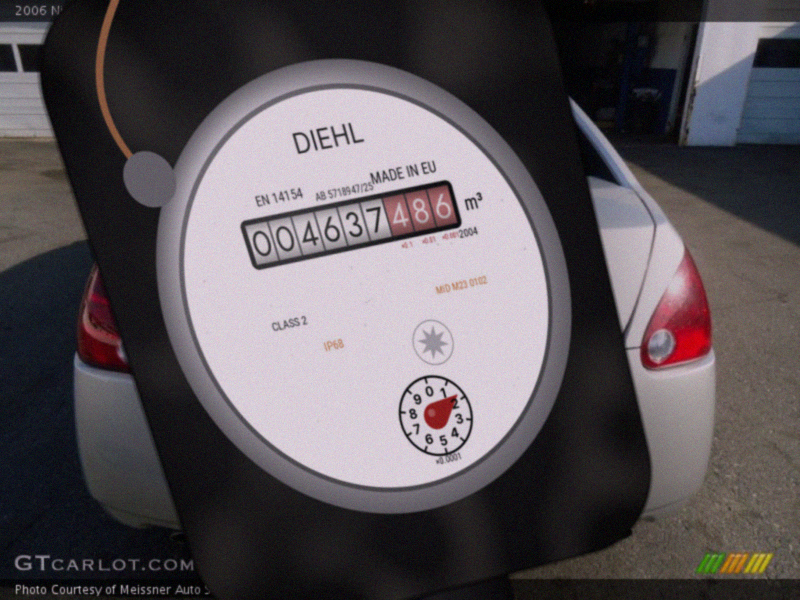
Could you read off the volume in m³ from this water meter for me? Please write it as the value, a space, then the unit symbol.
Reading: 4637.4861 m³
